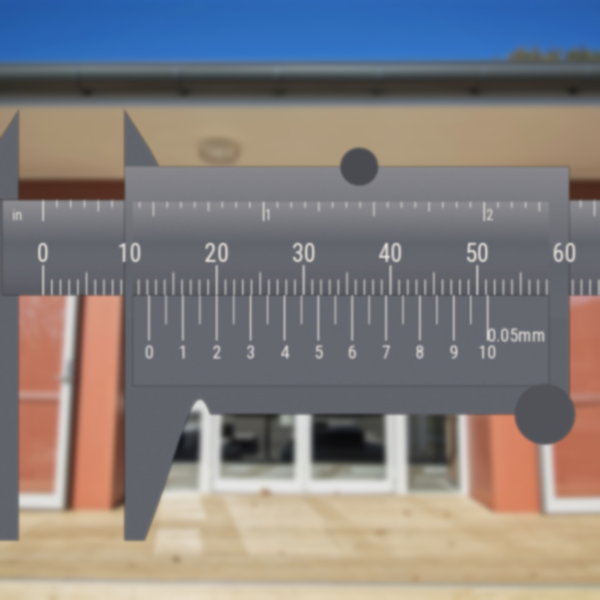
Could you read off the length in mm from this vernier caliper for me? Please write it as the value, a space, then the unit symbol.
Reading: 12.2 mm
